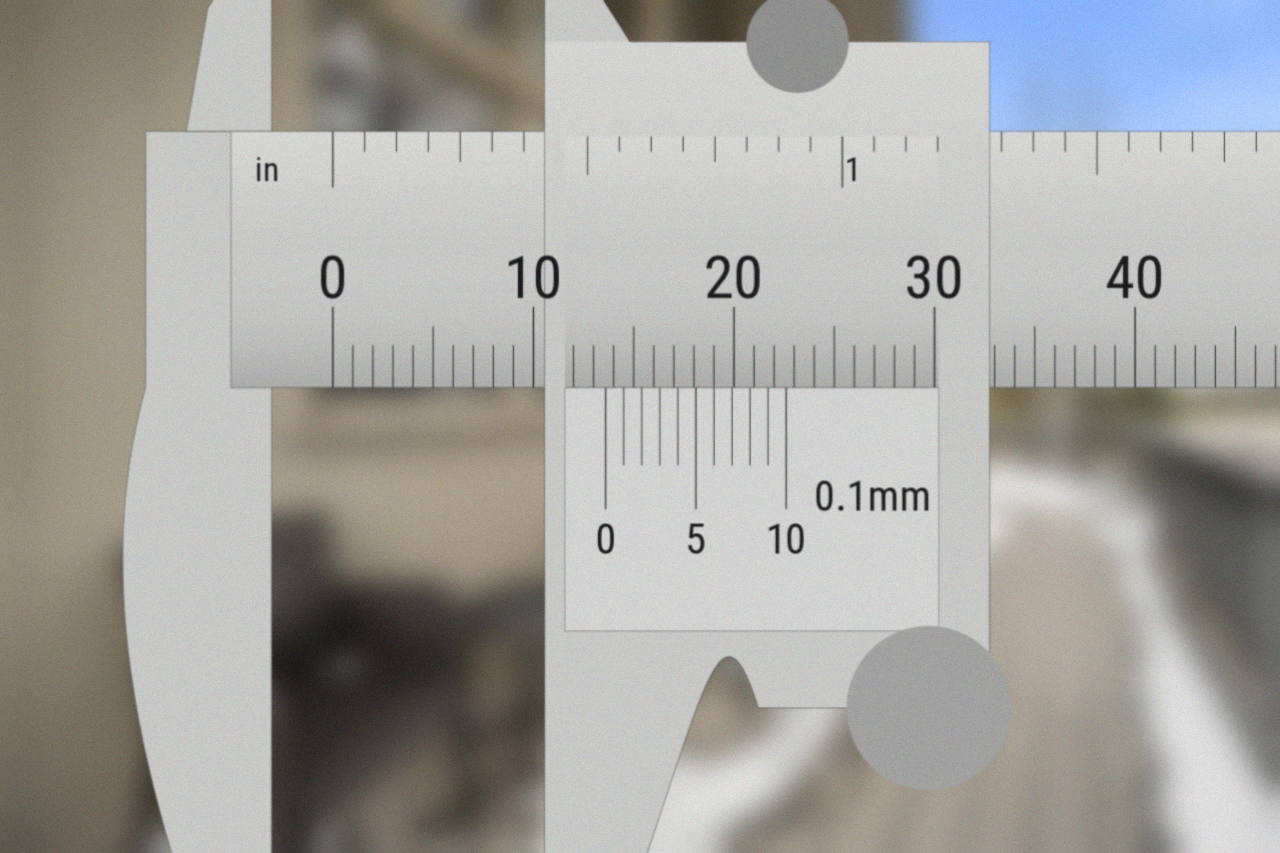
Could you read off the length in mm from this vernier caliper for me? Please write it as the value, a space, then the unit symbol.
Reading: 13.6 mm
